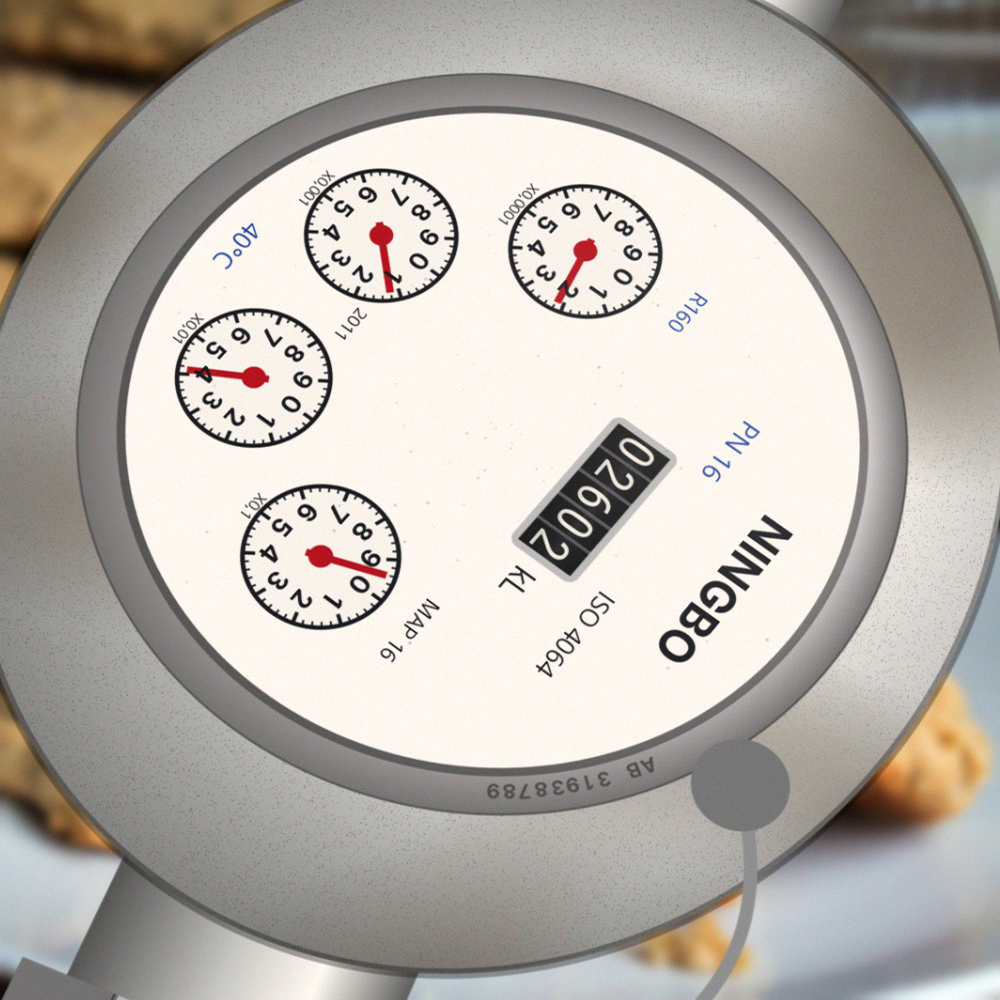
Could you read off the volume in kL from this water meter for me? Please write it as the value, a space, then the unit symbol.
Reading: 2601.9412 kL
